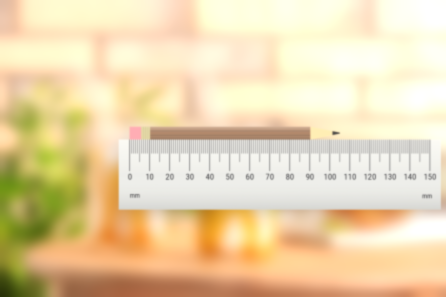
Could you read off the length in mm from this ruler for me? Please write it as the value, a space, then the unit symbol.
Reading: 105 mm
